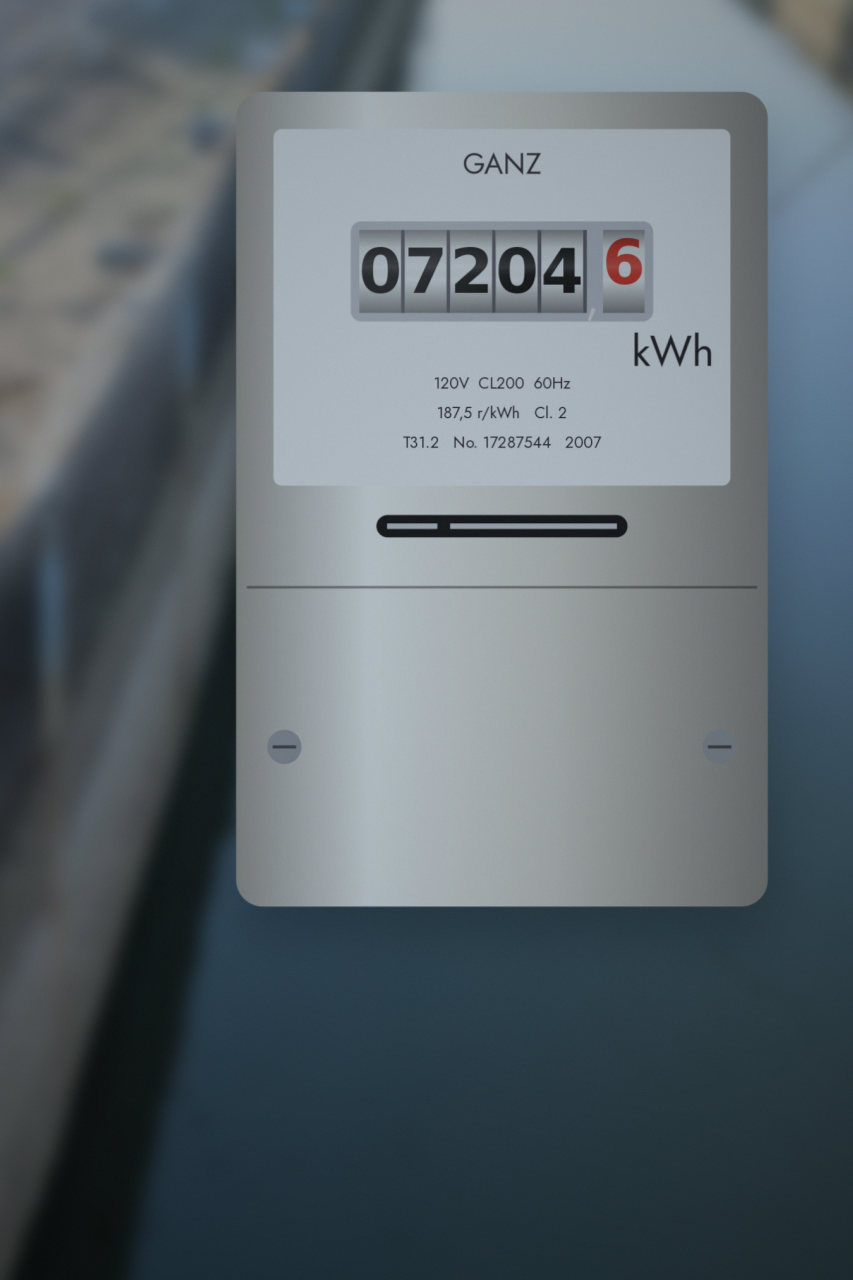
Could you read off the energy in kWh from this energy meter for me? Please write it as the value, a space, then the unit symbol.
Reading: 7204.6 kWh
